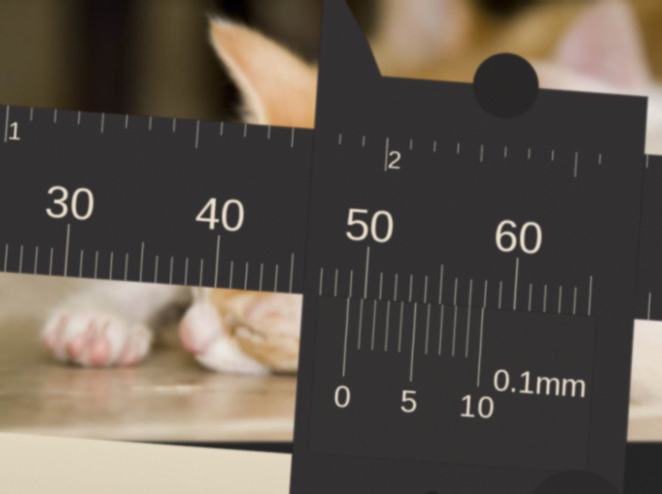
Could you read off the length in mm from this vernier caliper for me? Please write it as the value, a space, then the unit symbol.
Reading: 48.9 mm
